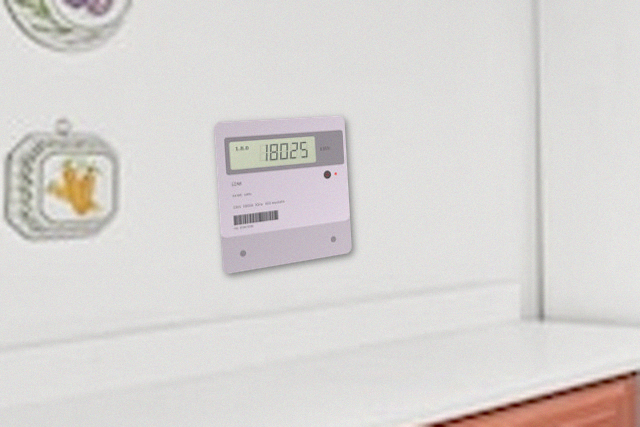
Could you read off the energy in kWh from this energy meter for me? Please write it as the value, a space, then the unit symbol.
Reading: 18025 kWh
